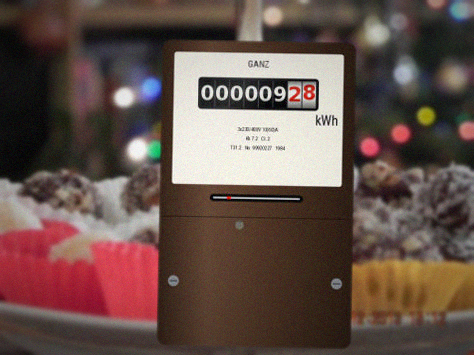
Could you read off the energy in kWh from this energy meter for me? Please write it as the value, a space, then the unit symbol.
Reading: 9.28 kWh
